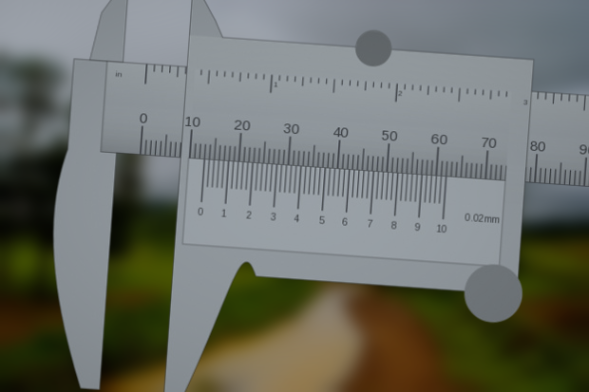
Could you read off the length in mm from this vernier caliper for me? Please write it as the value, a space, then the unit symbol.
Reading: 13.0 mm
